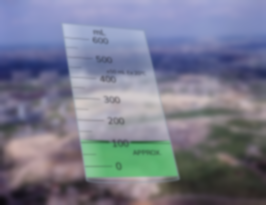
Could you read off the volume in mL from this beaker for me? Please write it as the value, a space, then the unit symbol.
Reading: 100 mL
